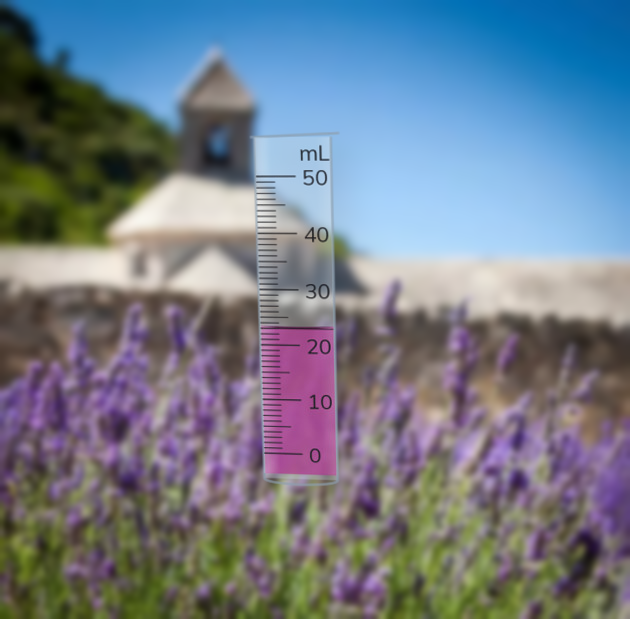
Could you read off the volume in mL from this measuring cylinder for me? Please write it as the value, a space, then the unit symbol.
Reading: 23 mL
